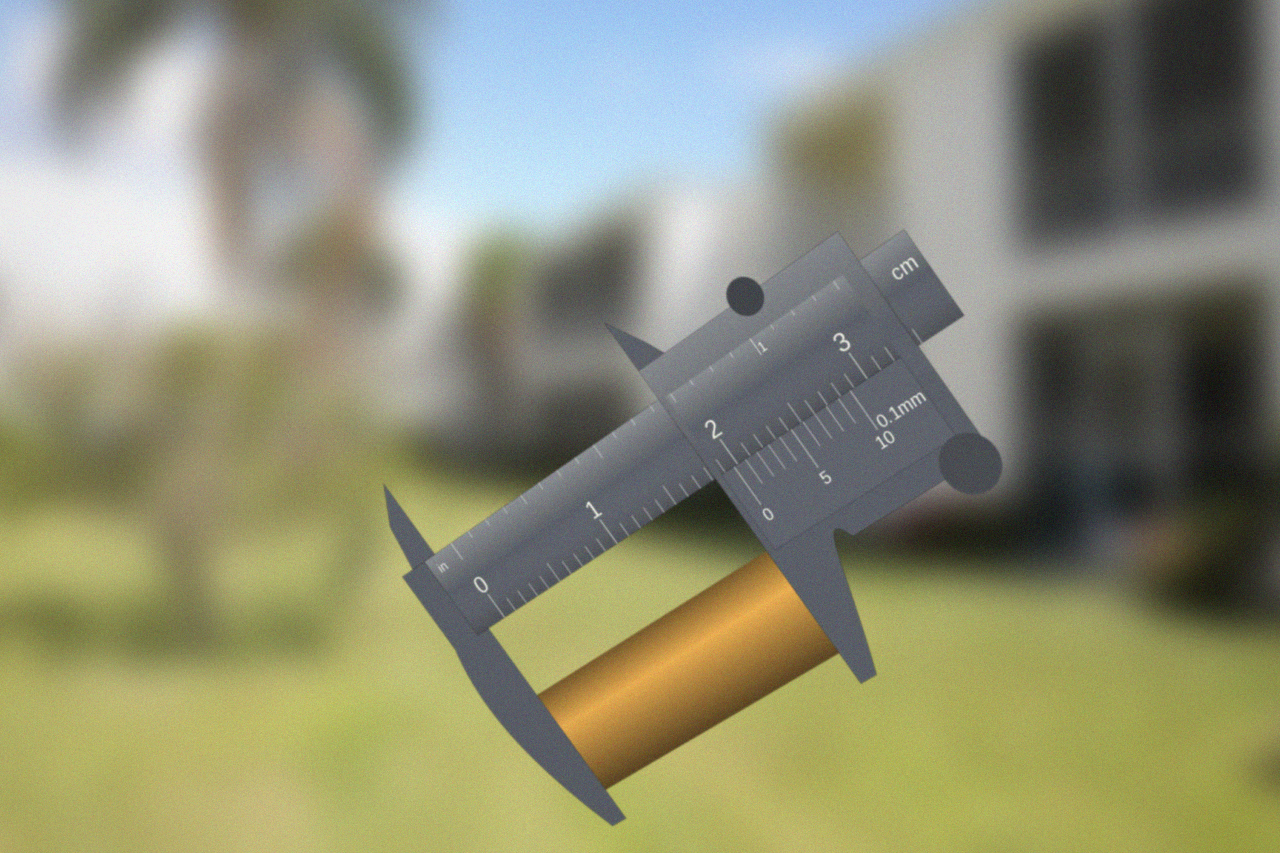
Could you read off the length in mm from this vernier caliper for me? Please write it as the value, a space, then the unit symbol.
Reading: 19.7 mm
